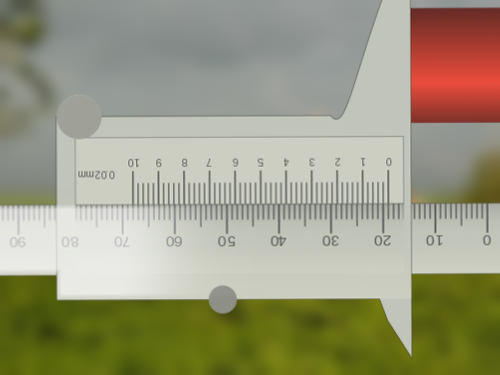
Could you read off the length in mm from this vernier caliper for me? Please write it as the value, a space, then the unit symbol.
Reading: 19.0 mm
